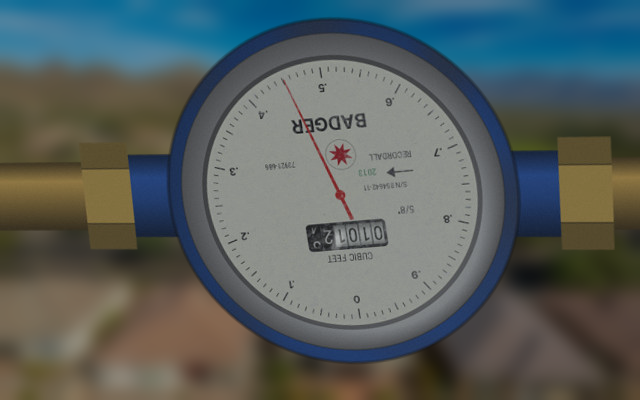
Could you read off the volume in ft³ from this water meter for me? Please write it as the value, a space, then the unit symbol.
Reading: 10123.45 ft³
